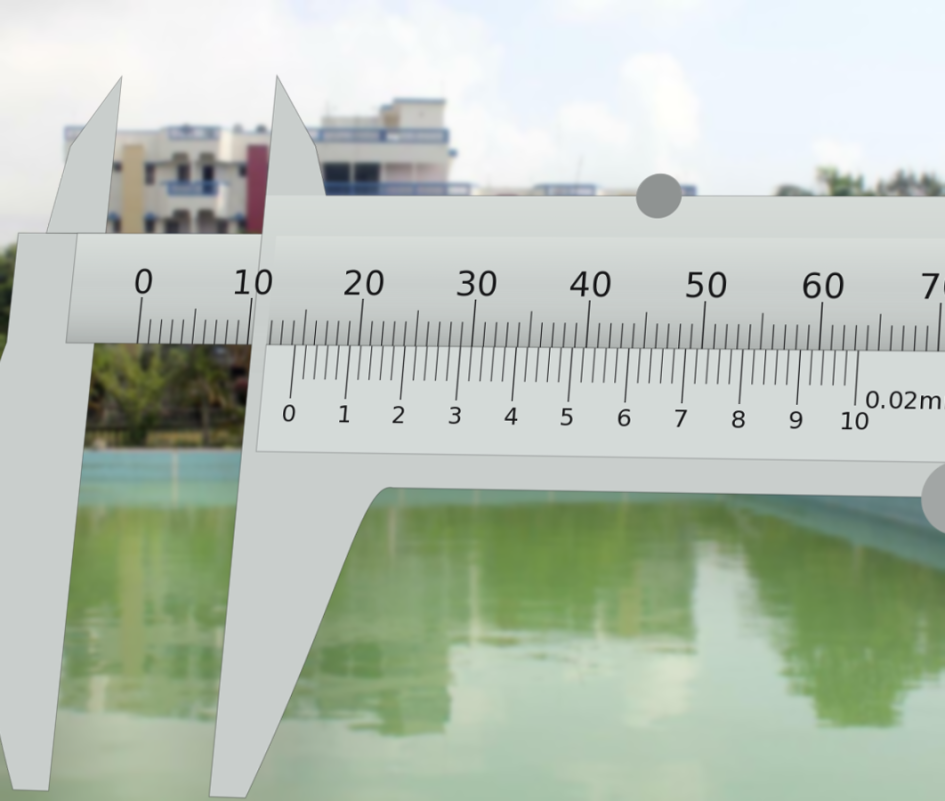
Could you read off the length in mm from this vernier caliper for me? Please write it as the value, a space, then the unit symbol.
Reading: 14.3 mm
